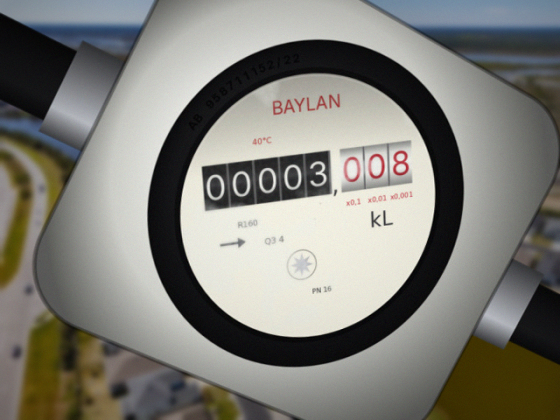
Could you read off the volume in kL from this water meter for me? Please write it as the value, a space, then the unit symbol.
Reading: 3.008 kL
